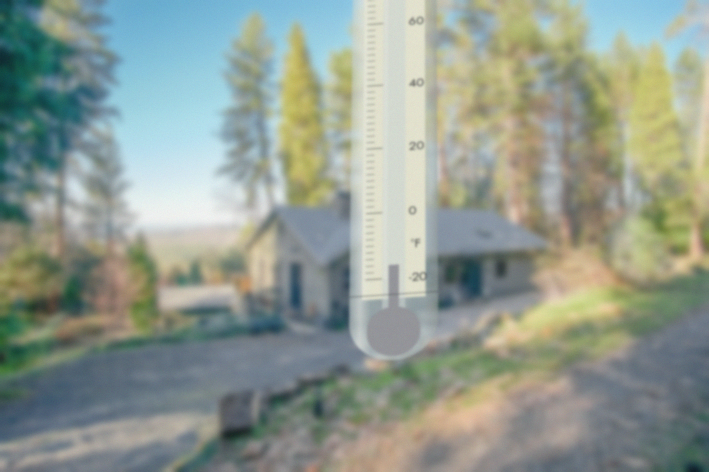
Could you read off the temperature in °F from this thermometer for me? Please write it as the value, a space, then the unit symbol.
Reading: -16 °F
